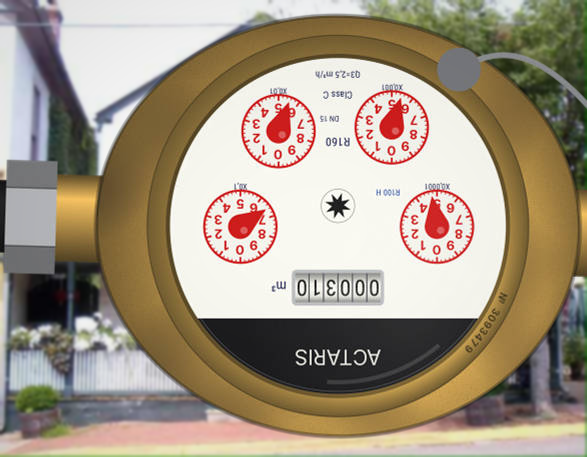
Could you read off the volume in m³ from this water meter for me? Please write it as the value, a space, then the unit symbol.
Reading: 310.6554 m³
